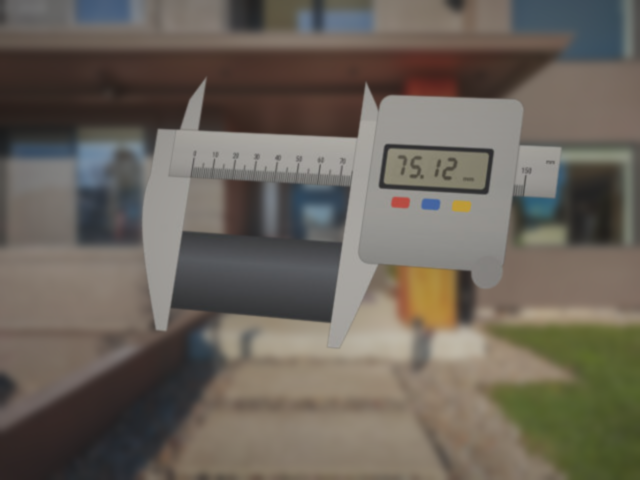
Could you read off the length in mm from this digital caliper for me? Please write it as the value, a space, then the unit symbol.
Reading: 75.12 mm
